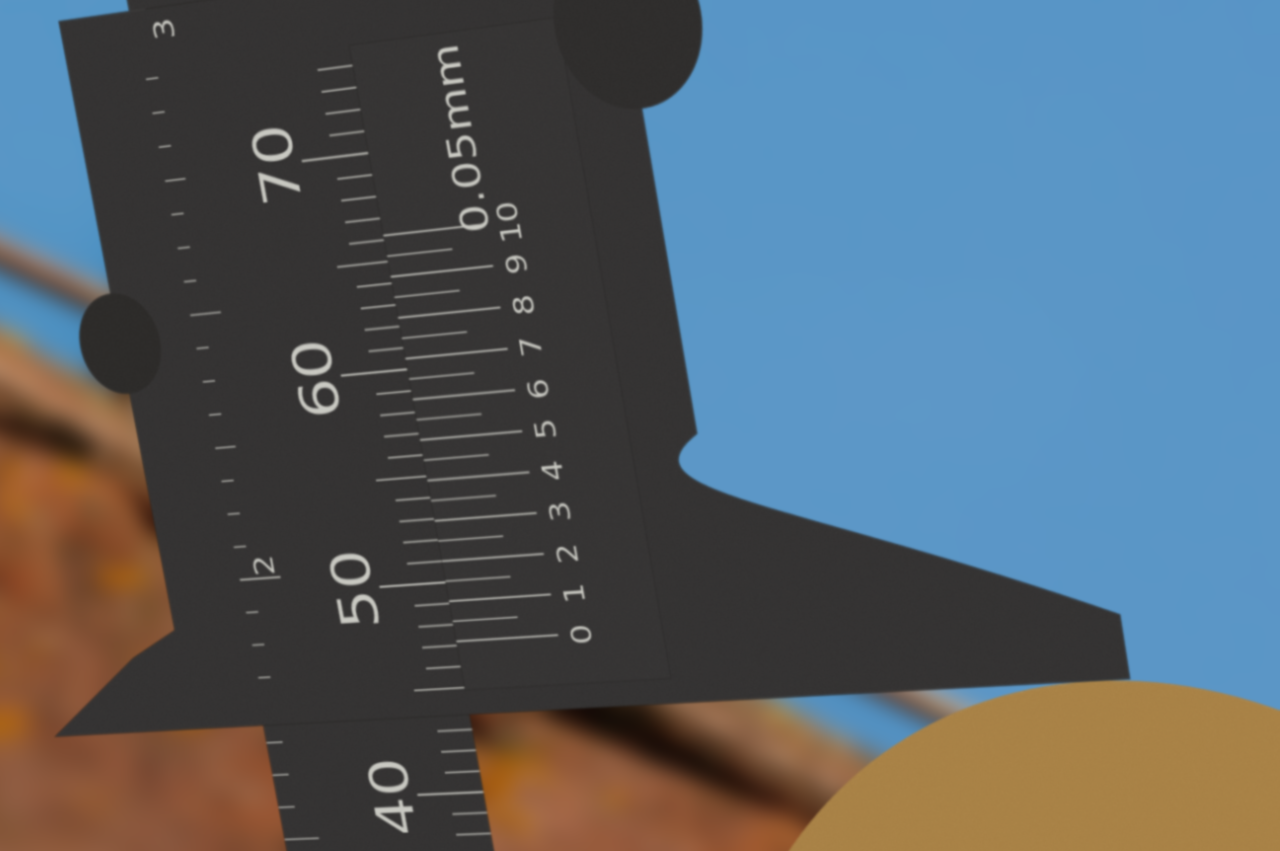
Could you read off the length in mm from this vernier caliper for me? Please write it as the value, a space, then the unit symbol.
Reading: 47.2 mm
